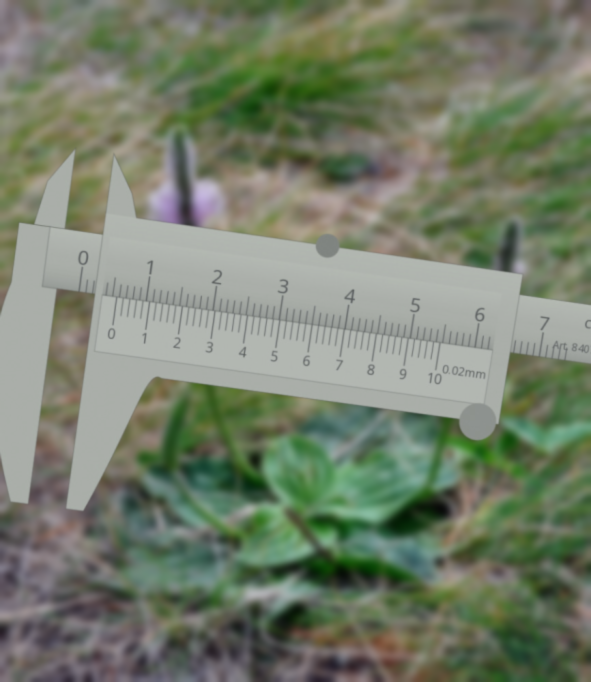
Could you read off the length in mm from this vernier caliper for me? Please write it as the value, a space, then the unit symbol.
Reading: 5.6 mm
